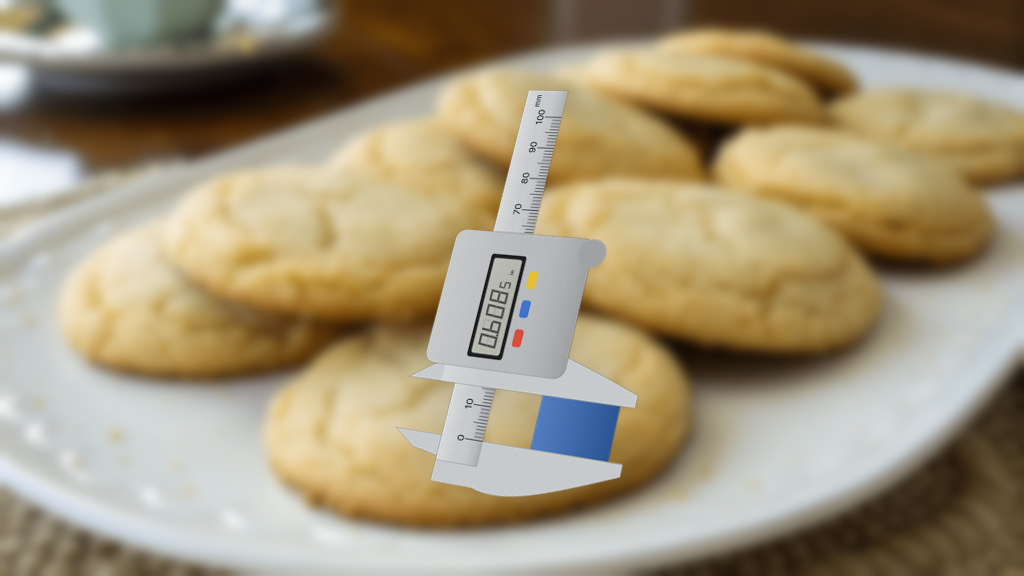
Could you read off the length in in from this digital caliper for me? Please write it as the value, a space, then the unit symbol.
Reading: 0.6085 in
